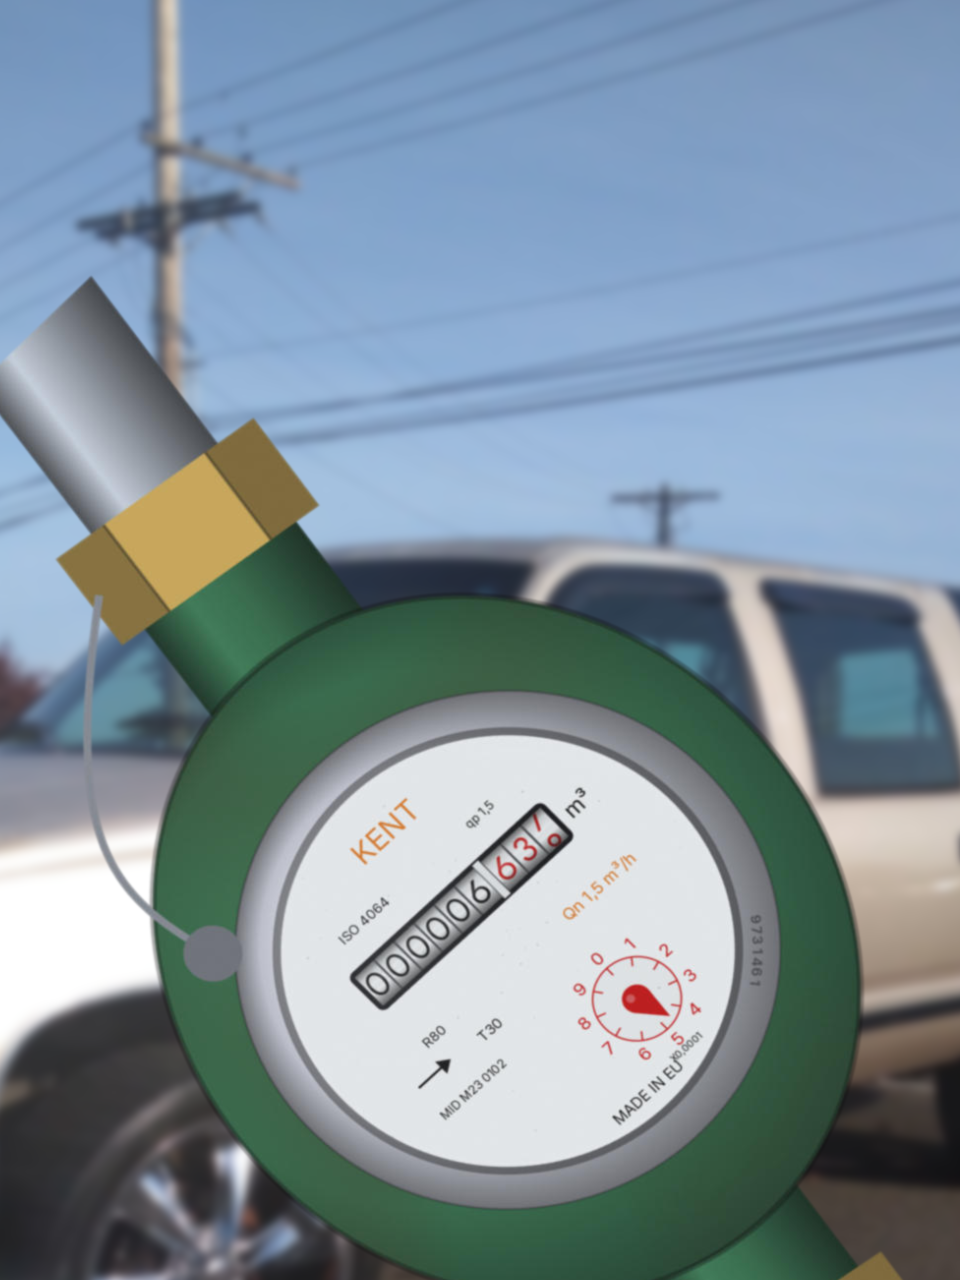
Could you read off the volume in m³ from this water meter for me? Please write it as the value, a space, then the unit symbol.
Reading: 6.6374 m³
